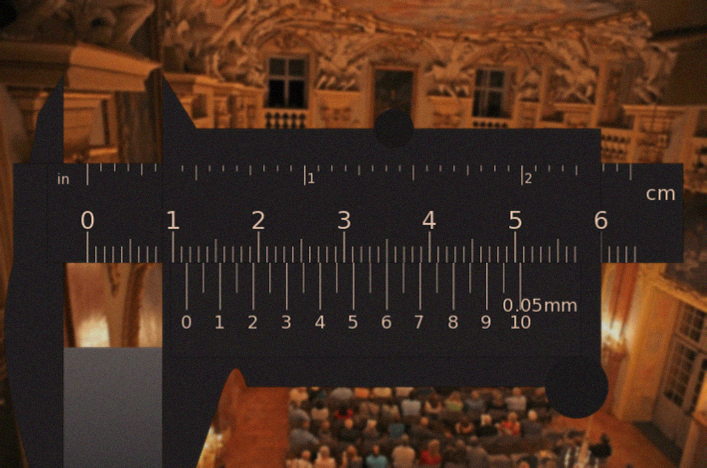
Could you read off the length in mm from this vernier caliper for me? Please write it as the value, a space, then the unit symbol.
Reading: 11.6 mm
